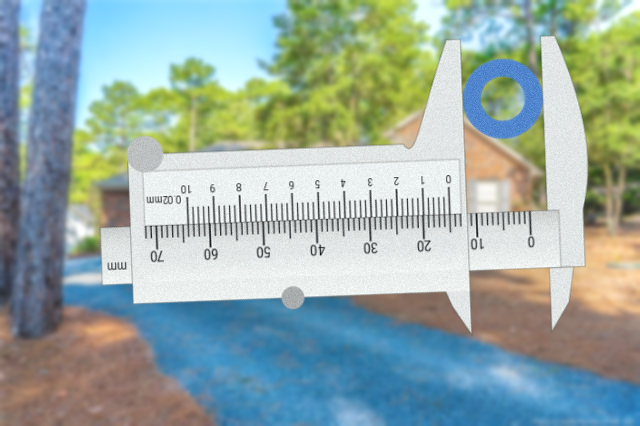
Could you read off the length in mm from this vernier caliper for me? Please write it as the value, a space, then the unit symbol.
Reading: 15.0 mm
